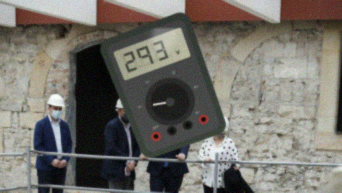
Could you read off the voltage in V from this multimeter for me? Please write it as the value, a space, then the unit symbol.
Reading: 293 V
